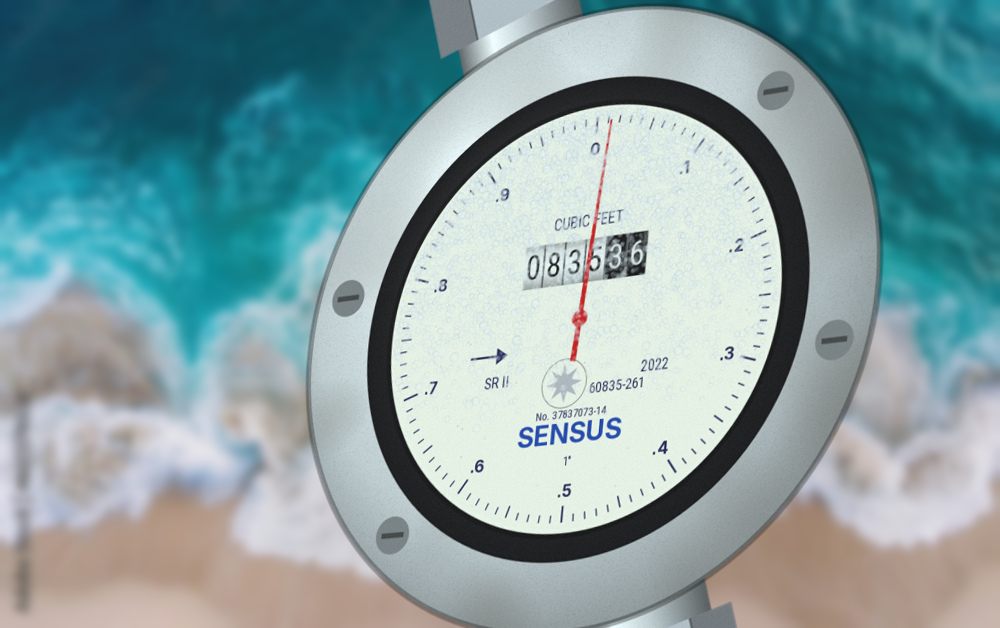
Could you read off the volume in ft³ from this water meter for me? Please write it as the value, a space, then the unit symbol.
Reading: 83536.01 ft³
